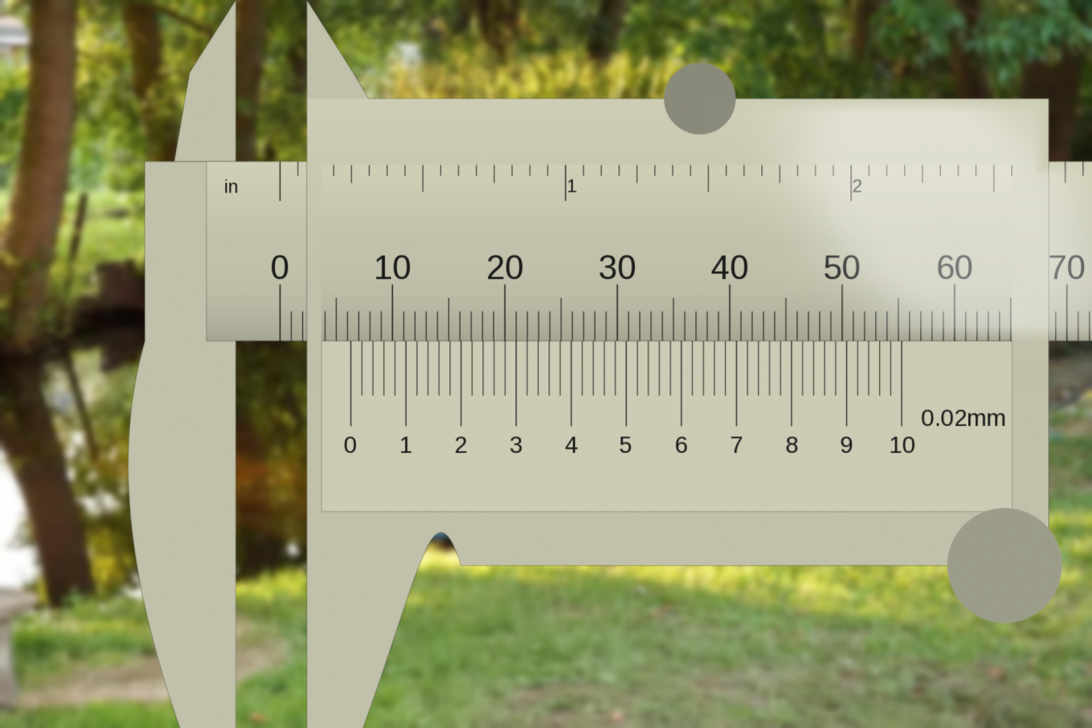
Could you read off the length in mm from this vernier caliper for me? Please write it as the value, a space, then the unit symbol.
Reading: 6.3 mm
